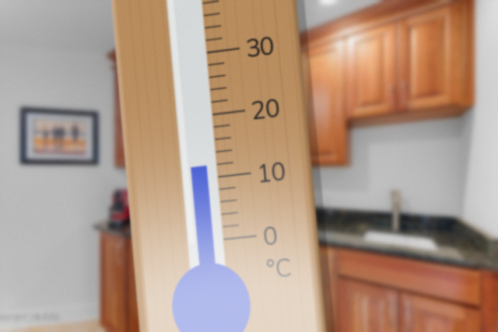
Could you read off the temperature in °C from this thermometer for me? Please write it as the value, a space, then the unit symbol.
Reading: 12 °C
